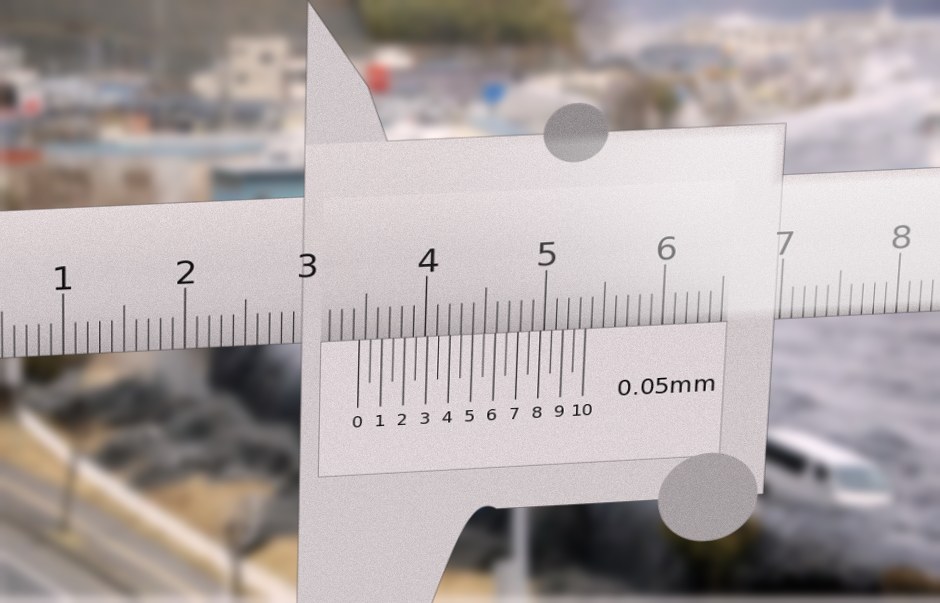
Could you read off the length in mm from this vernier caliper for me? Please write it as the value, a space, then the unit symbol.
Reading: 34.5 mm
